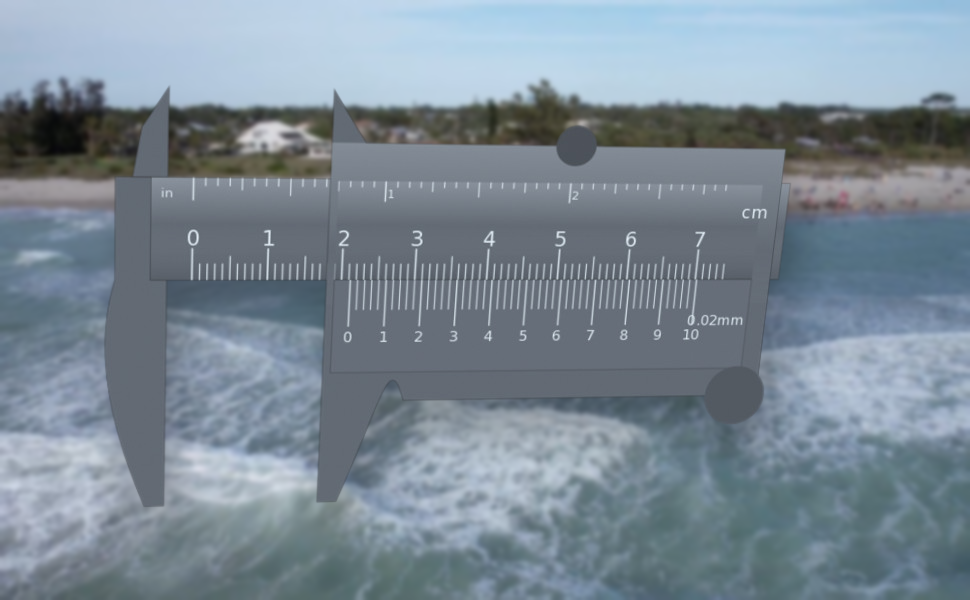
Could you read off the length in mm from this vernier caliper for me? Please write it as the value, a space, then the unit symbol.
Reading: 21.2 mm
